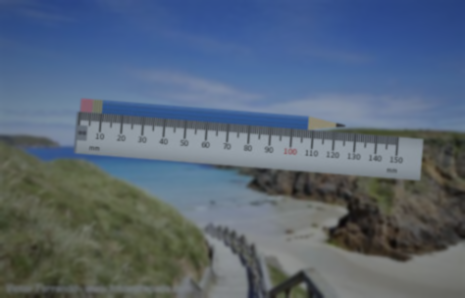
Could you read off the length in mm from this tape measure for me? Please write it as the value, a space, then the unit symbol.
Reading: 125 mm
